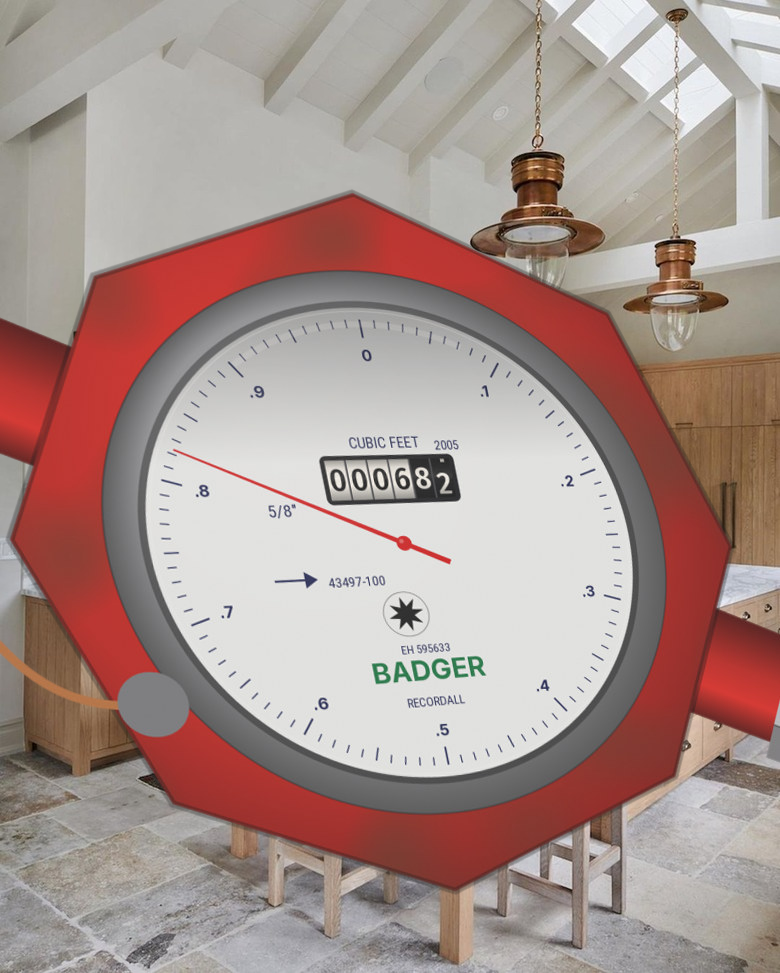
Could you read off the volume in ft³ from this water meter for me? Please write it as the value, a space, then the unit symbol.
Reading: 681.82 ft³
